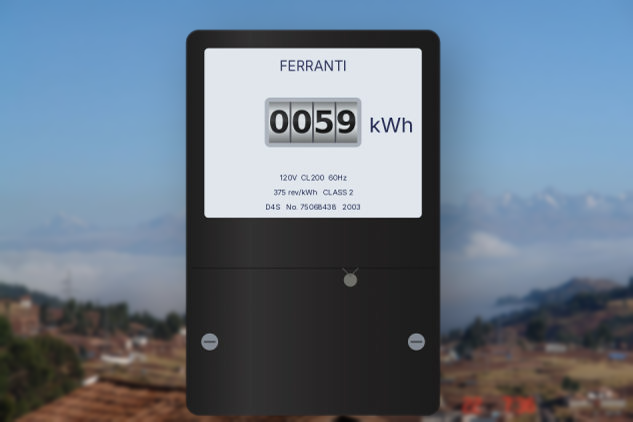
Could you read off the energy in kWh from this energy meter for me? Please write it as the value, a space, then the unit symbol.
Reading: 59 kWh
